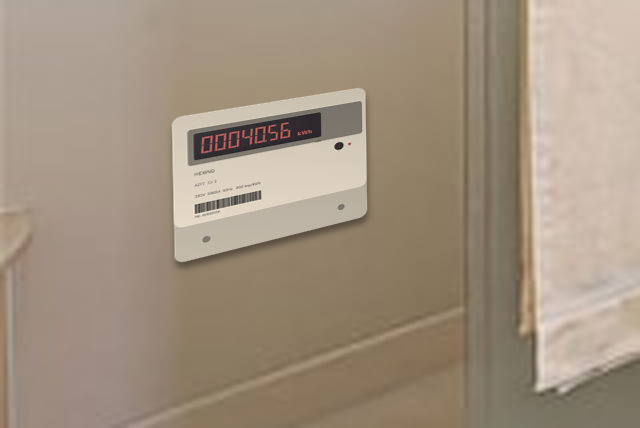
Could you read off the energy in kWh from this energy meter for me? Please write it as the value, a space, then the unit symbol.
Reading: 40.56 kWh
